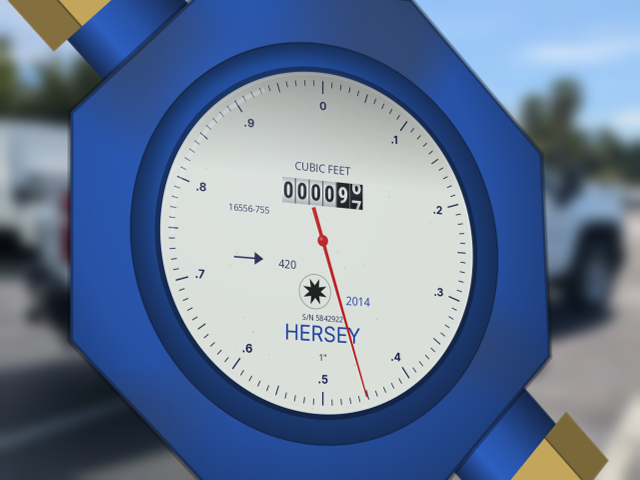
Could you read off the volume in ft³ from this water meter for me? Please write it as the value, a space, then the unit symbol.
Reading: 96.45 ft³
